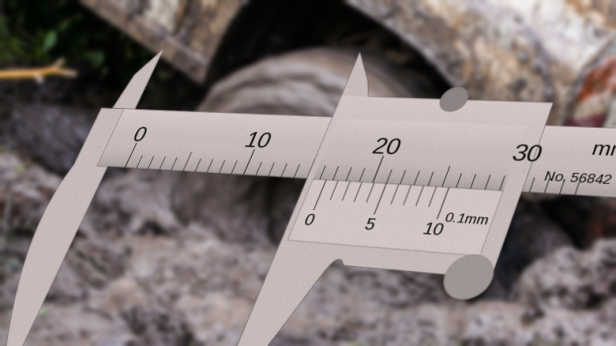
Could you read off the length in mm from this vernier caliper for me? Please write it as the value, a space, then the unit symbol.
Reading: 16.5 mm
